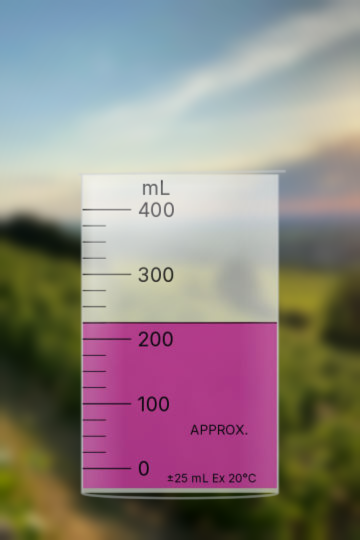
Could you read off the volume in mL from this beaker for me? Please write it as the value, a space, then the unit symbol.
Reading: 225 mL
